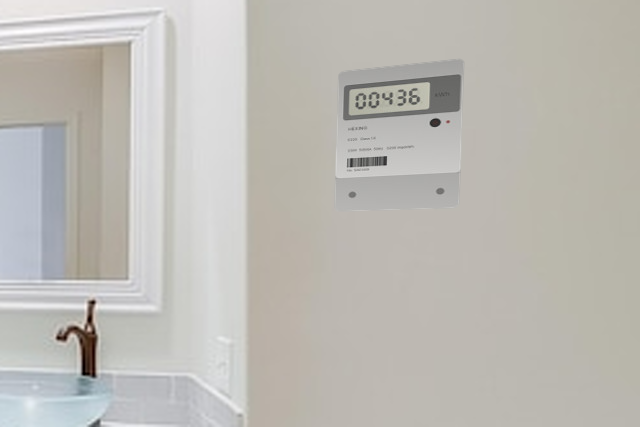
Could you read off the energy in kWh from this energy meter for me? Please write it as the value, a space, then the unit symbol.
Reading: 436 kWh
